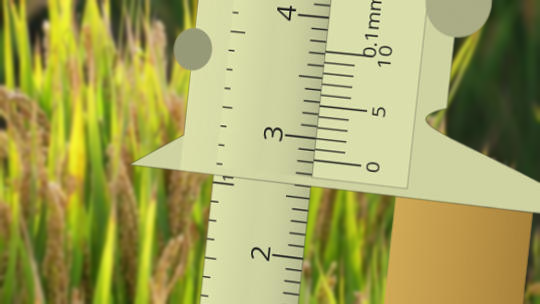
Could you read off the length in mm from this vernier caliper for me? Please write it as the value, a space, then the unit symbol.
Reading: 28.2 mm
